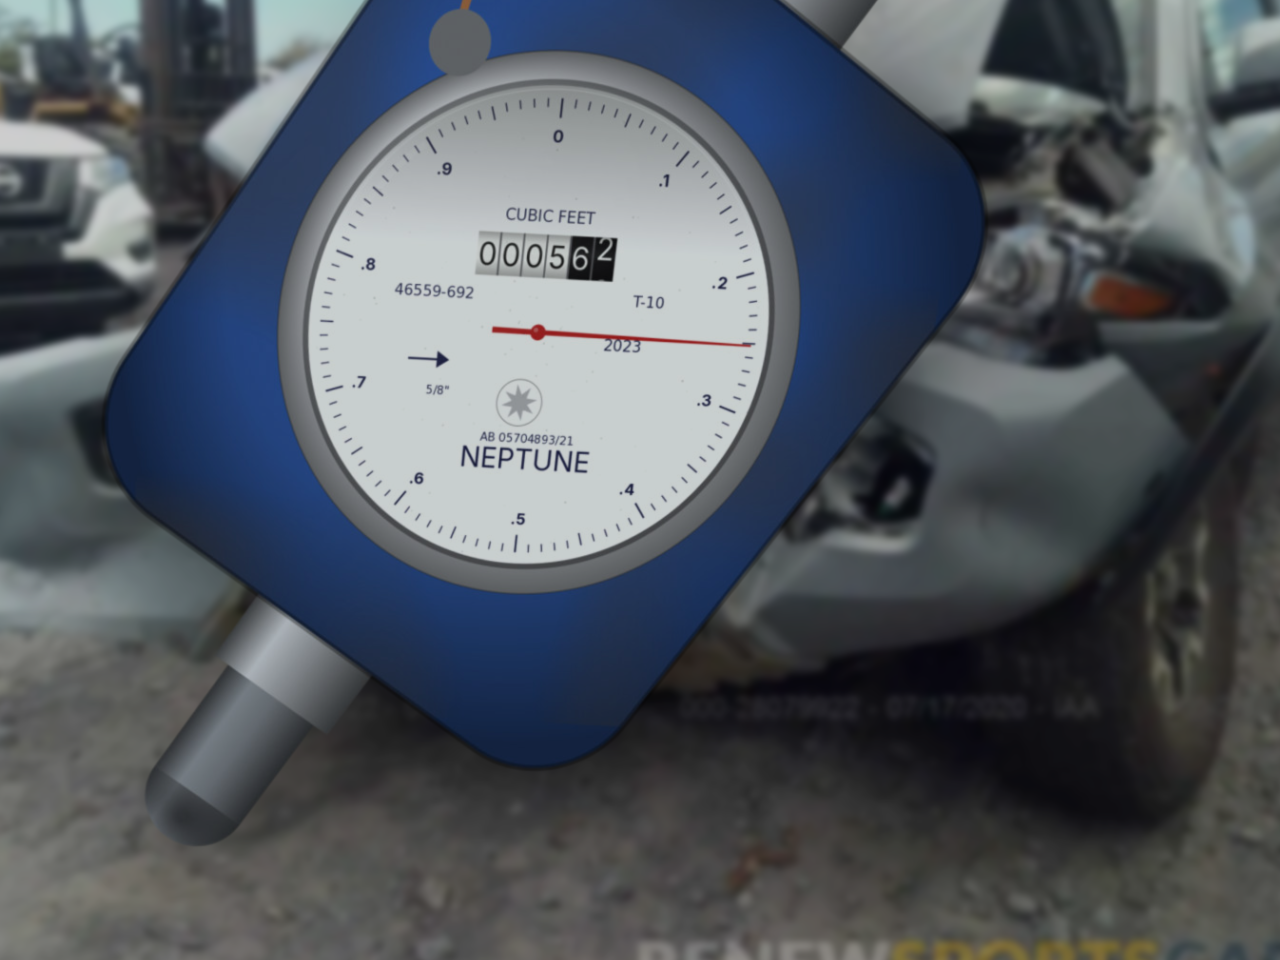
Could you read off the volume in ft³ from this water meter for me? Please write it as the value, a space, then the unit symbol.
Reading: 562.25 ft³
